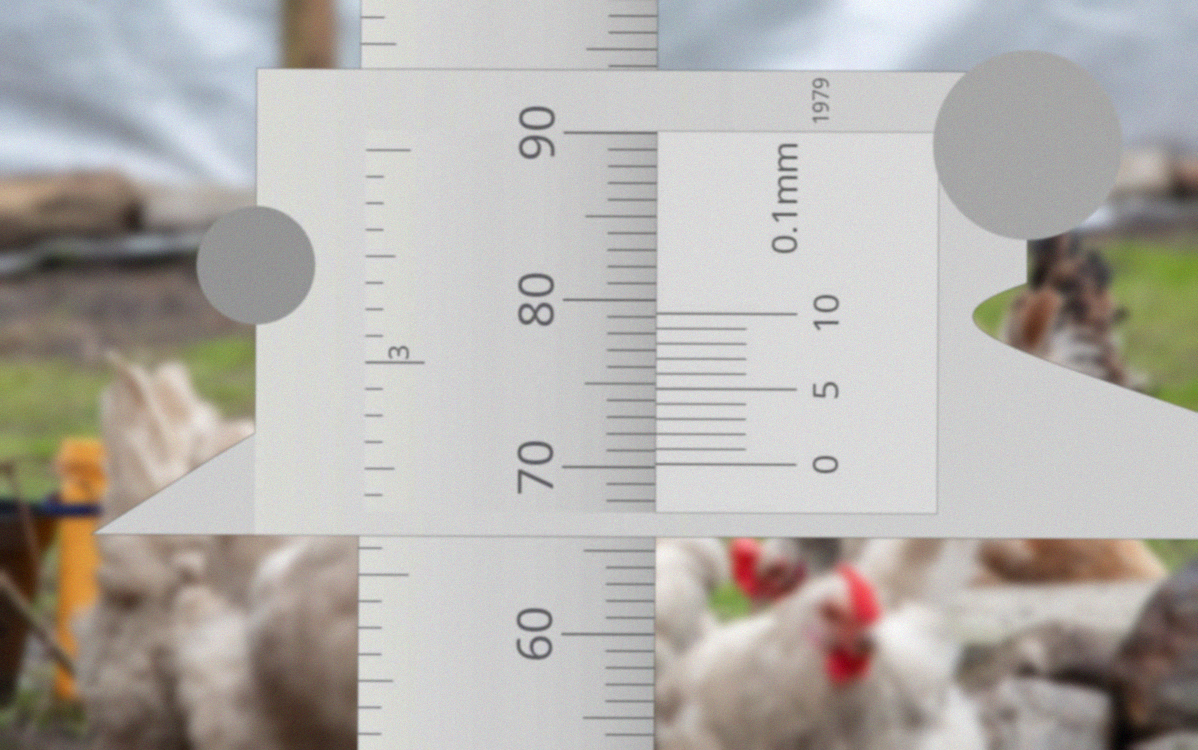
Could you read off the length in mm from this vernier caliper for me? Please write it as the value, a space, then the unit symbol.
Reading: 70.2 mm
